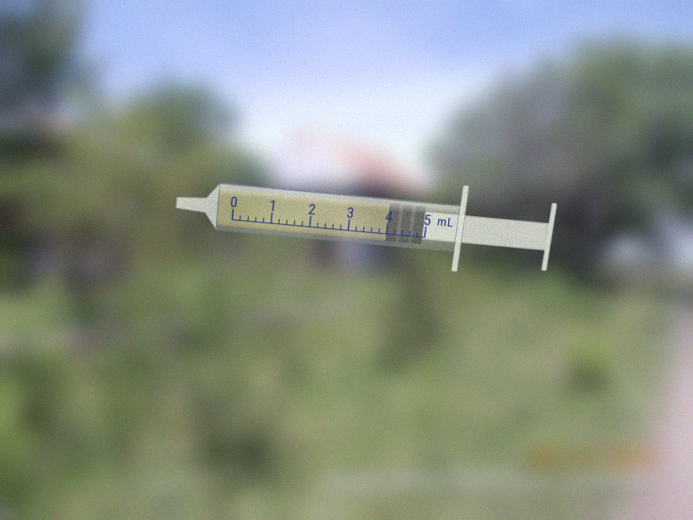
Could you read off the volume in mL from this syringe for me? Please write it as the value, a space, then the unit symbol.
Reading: 4 mL
